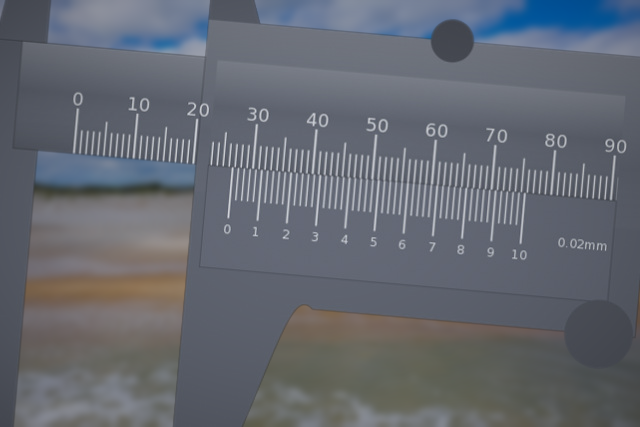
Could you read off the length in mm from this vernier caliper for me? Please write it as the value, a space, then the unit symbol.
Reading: 26.6 mm
